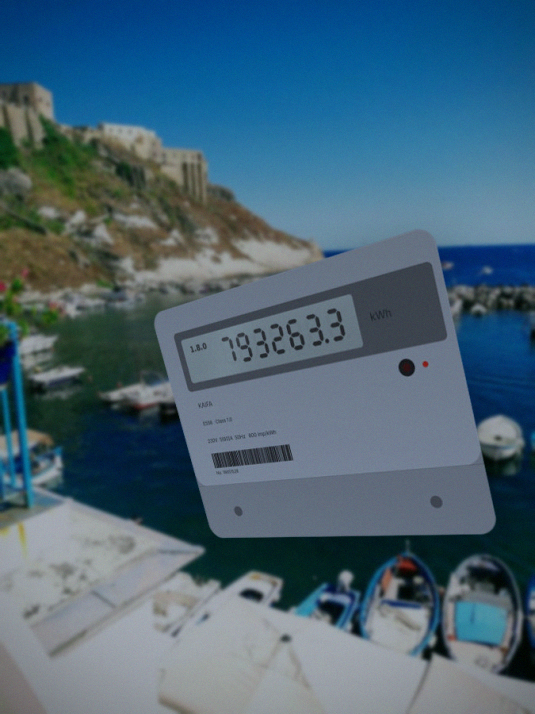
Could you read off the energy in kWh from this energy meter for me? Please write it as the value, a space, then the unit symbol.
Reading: 793263.3 kWh
